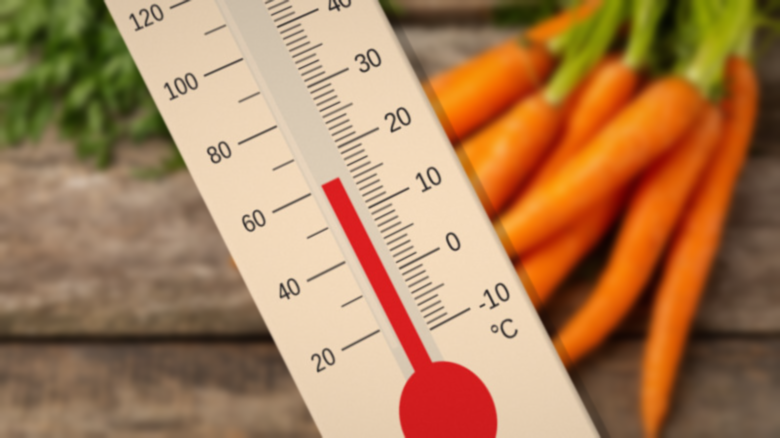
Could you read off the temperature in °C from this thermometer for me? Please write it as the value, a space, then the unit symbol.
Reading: 16 °C
